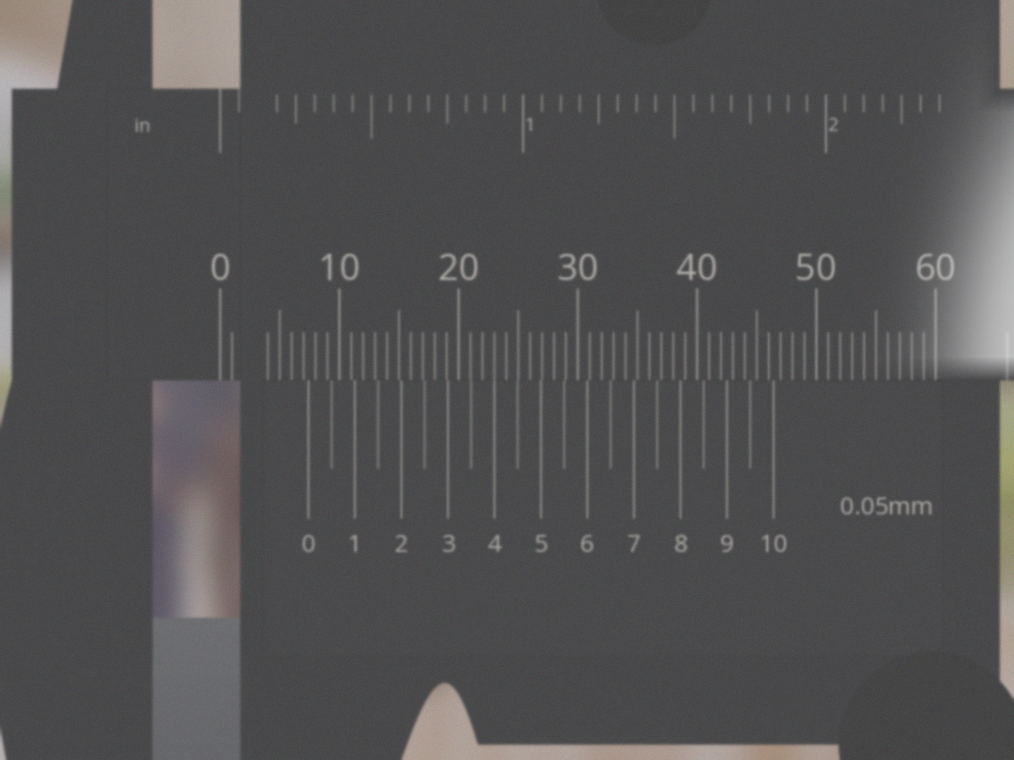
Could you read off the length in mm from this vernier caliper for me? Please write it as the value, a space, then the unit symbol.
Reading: 7.4 mm
